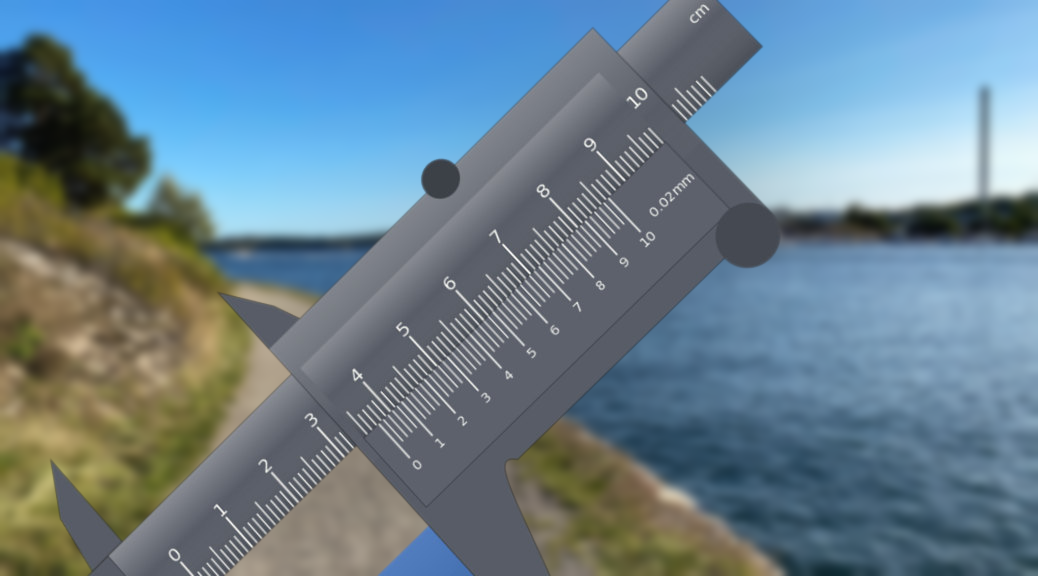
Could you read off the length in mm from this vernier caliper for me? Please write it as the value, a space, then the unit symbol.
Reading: 37.4 mm
